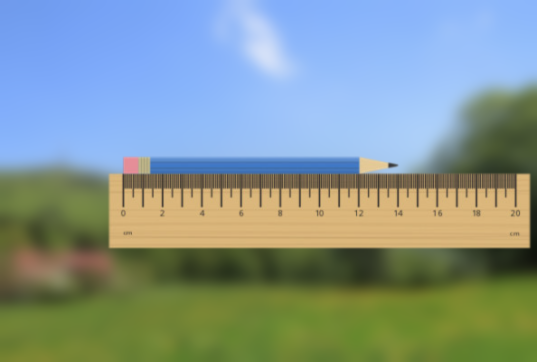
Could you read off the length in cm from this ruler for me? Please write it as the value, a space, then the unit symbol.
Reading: 14 cm
